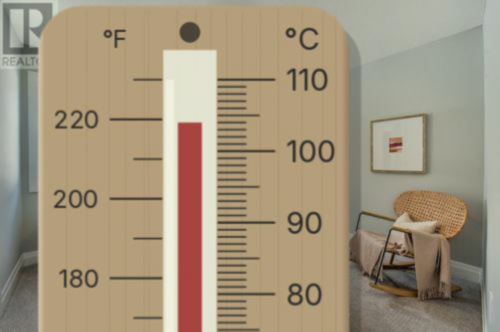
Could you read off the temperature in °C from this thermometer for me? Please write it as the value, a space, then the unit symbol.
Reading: 104 °C
